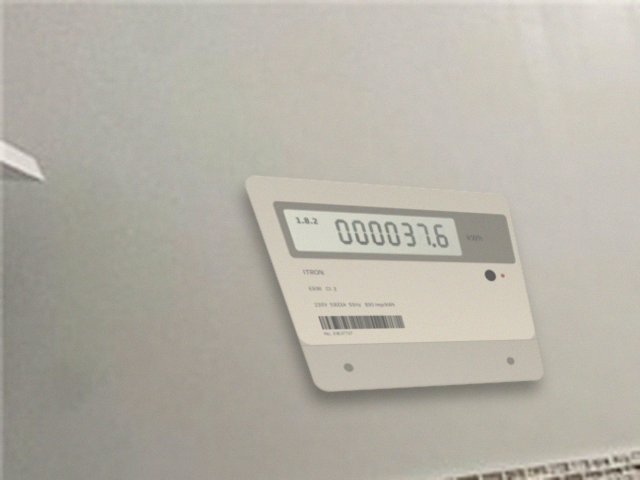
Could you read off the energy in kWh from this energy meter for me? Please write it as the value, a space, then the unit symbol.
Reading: 37.6 kWh
